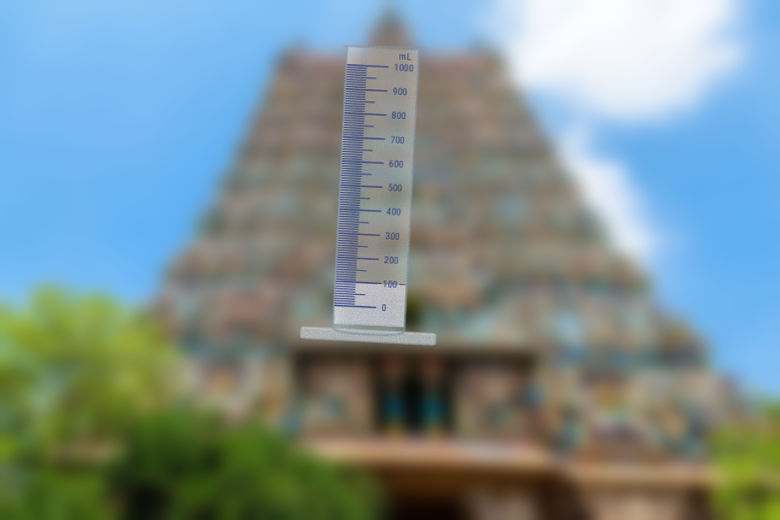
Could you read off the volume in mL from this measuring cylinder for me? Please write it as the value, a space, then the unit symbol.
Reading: 100 mL
